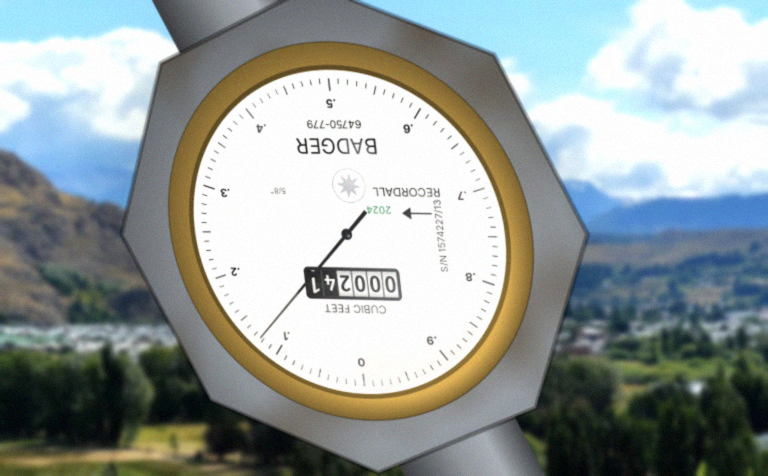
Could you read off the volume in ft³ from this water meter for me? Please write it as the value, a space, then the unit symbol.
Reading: 241.12 ft³
